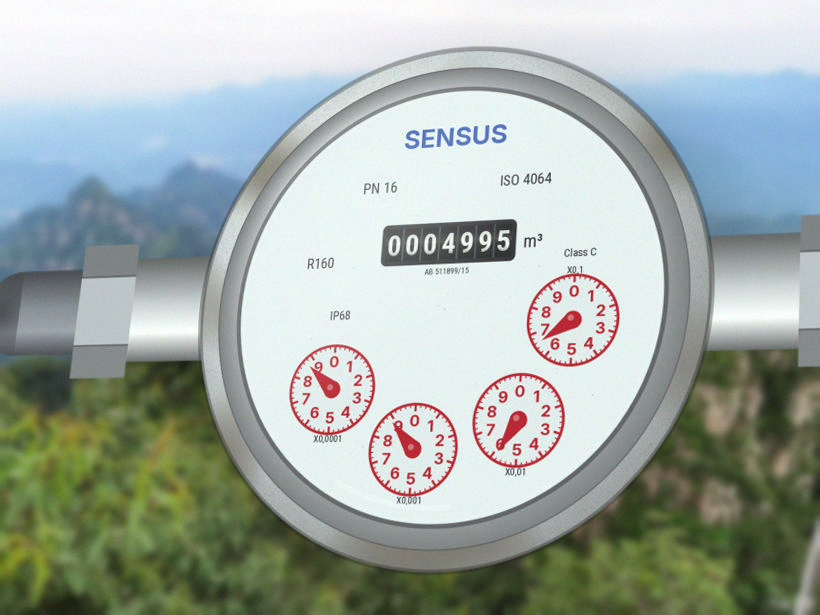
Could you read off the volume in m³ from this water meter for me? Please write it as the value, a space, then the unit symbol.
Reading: 4995.6588 m³
